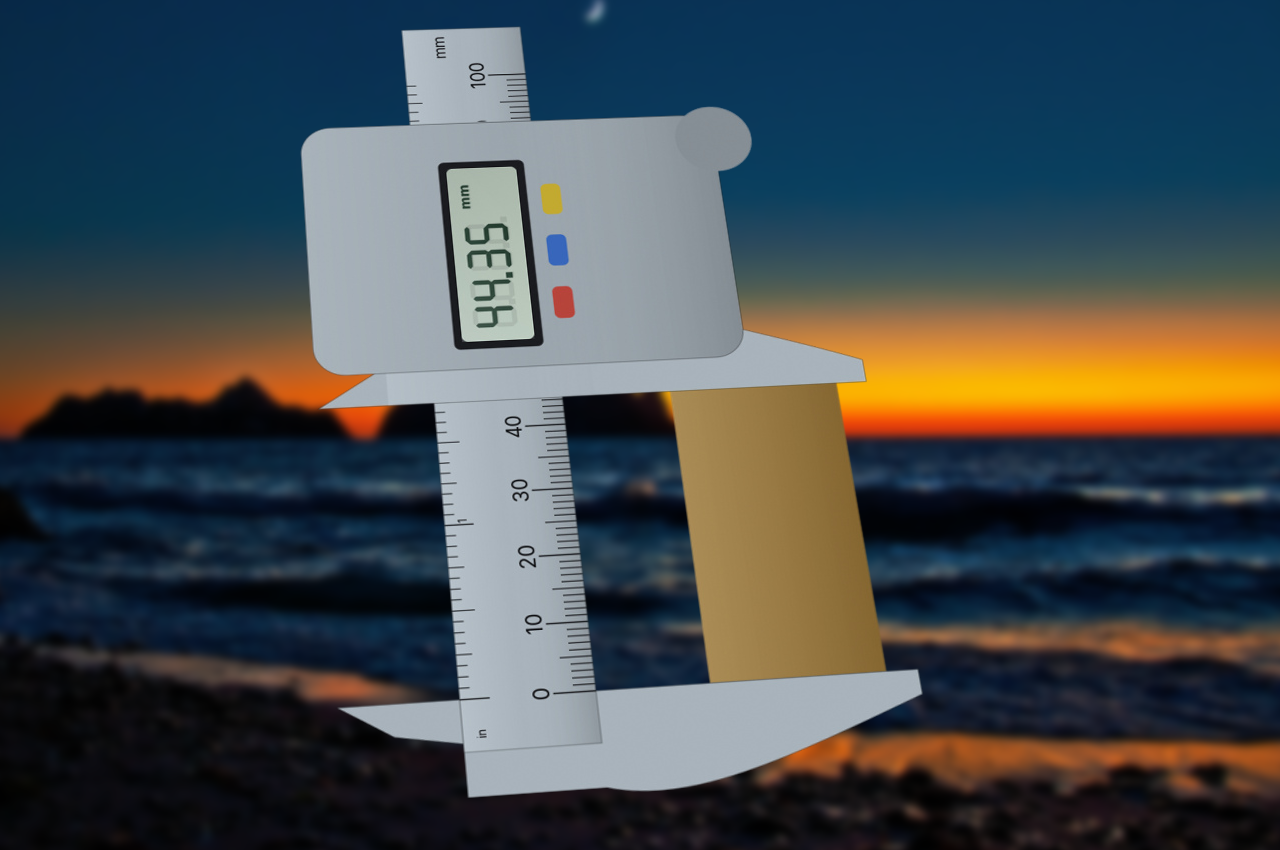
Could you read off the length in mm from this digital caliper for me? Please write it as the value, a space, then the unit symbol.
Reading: 44.35 mm
